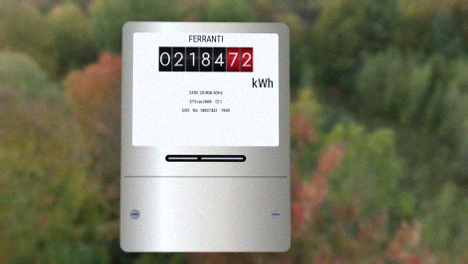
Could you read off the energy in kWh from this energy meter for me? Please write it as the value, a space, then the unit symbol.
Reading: 2184.72 kWh
